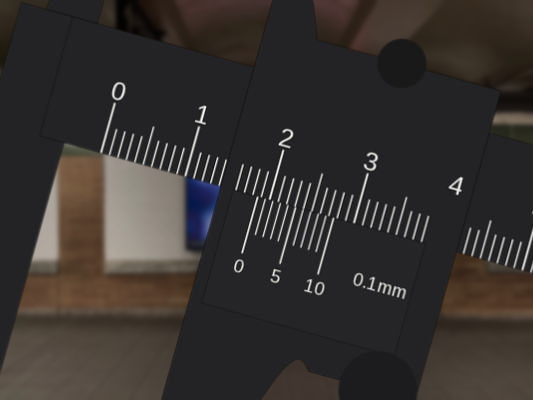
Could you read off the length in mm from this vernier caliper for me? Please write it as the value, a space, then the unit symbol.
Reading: 18.6 mm
